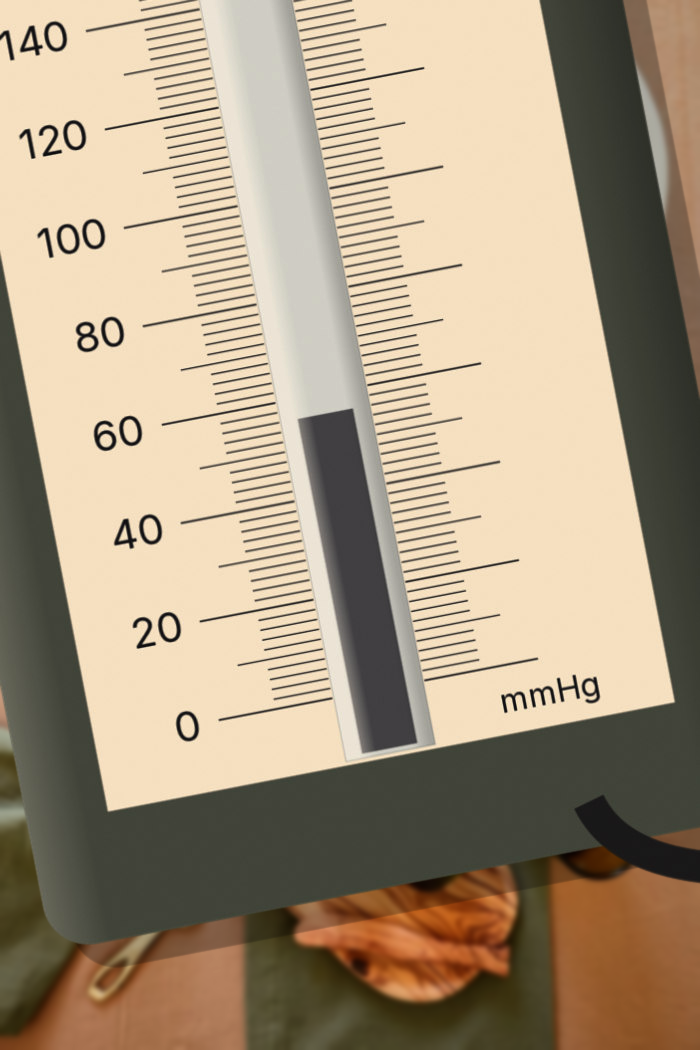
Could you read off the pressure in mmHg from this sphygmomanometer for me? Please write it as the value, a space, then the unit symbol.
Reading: 56 mmHg
